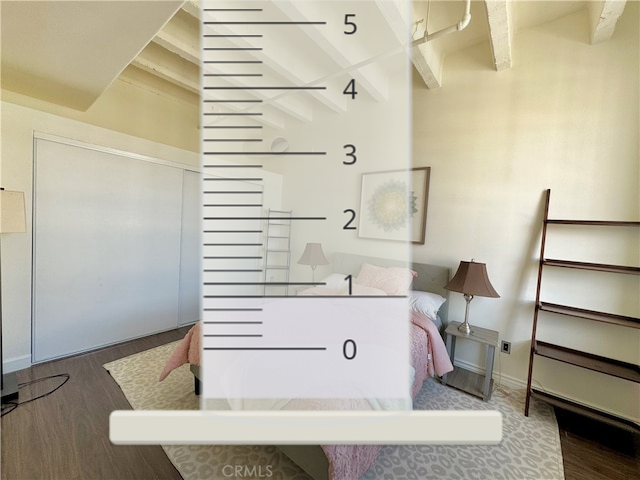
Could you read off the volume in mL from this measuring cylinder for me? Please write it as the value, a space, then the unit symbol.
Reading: 0.8 mL
